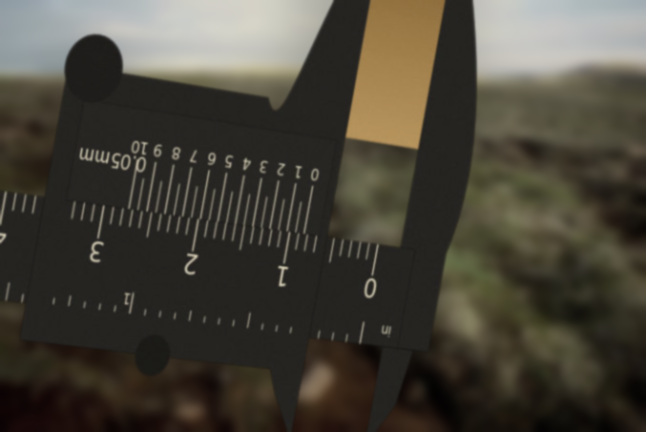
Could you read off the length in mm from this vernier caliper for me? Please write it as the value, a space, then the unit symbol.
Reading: 8.4 mm
